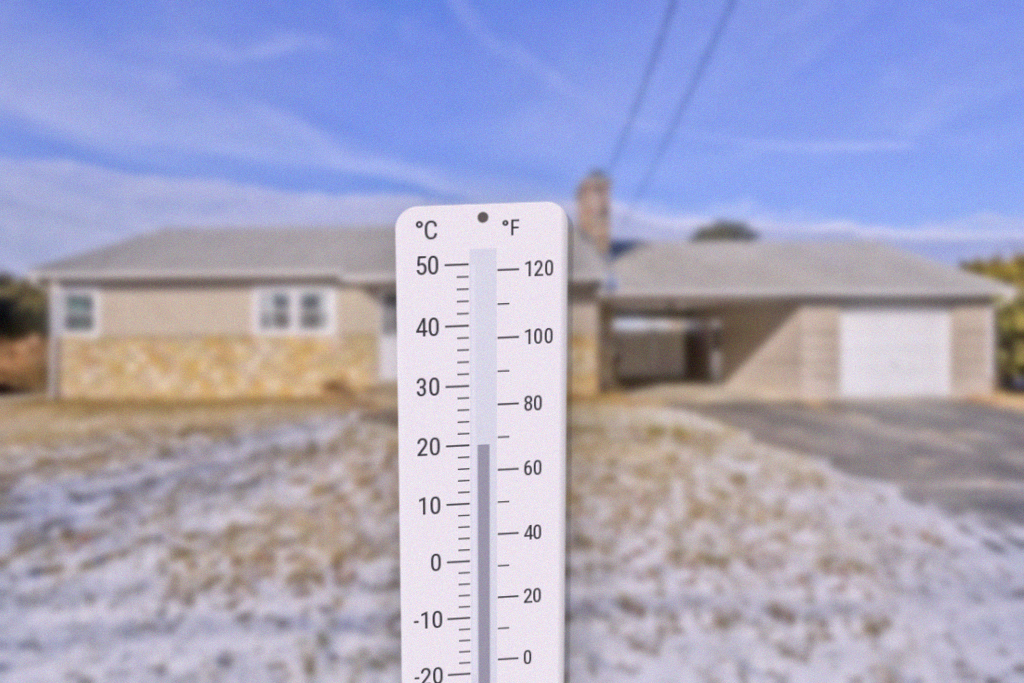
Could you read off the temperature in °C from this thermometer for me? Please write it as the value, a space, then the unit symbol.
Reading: 20 °C
